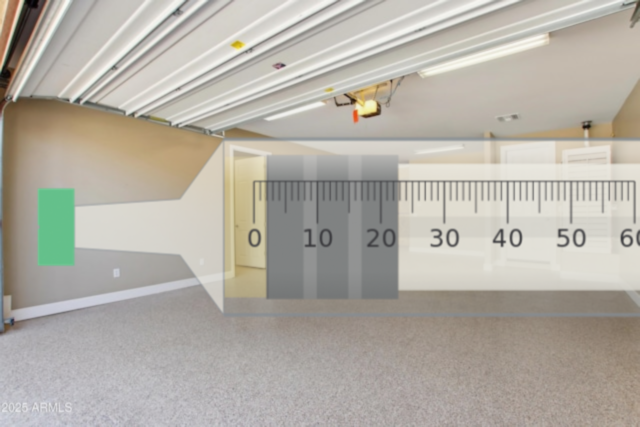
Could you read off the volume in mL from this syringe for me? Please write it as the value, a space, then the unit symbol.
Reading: 2 mL
